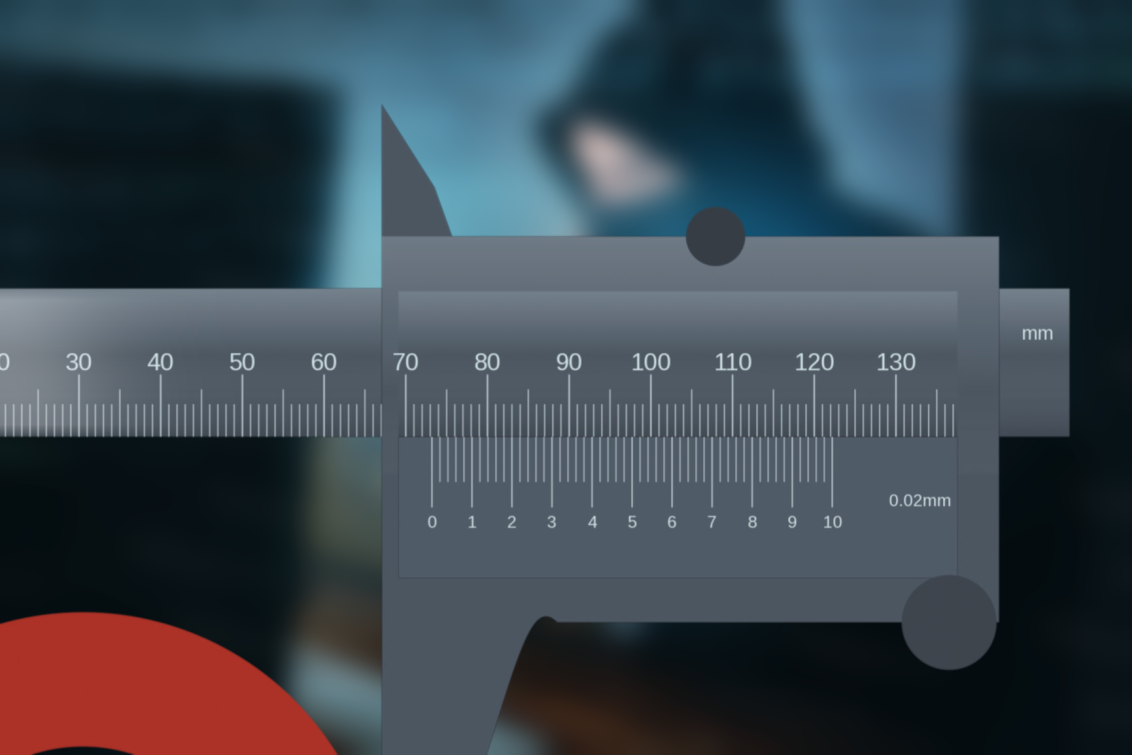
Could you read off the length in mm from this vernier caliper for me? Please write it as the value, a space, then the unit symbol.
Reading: 73.2 mm
